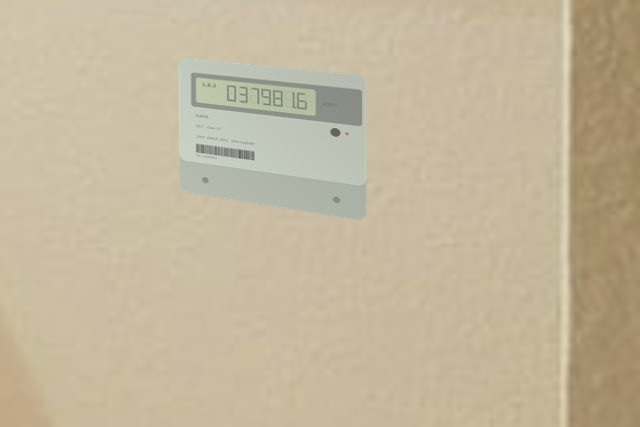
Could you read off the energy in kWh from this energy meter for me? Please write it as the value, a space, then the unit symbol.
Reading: 37981.6 kWh
